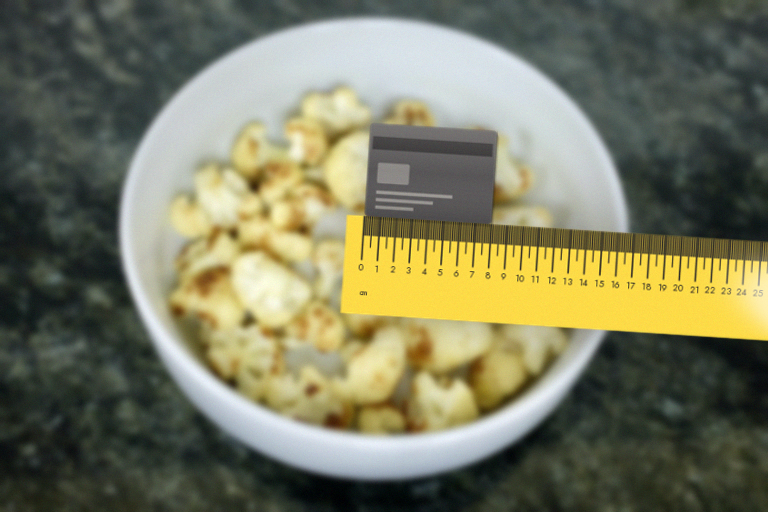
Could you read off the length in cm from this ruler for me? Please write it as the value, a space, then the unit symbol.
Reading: 8 cm
